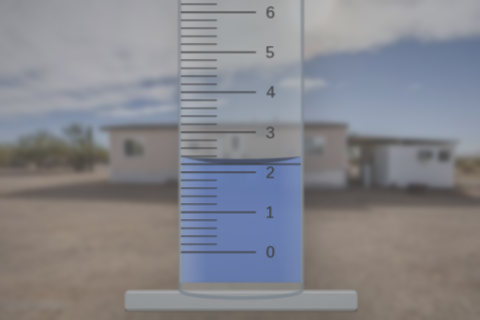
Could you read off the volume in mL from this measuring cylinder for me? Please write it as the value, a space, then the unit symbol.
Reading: 2.2 mL
